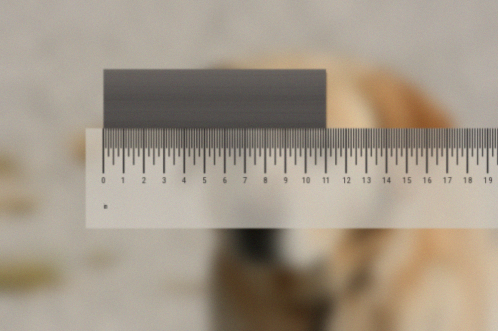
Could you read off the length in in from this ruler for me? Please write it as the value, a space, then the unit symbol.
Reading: 11 in
